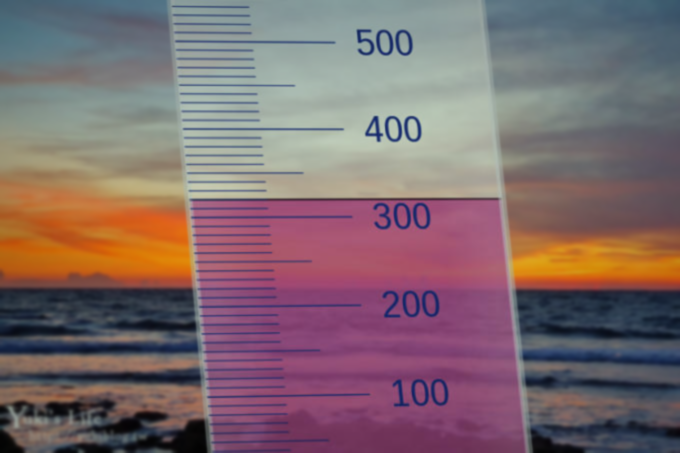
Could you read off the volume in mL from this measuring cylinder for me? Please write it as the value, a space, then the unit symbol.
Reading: 320 mL
